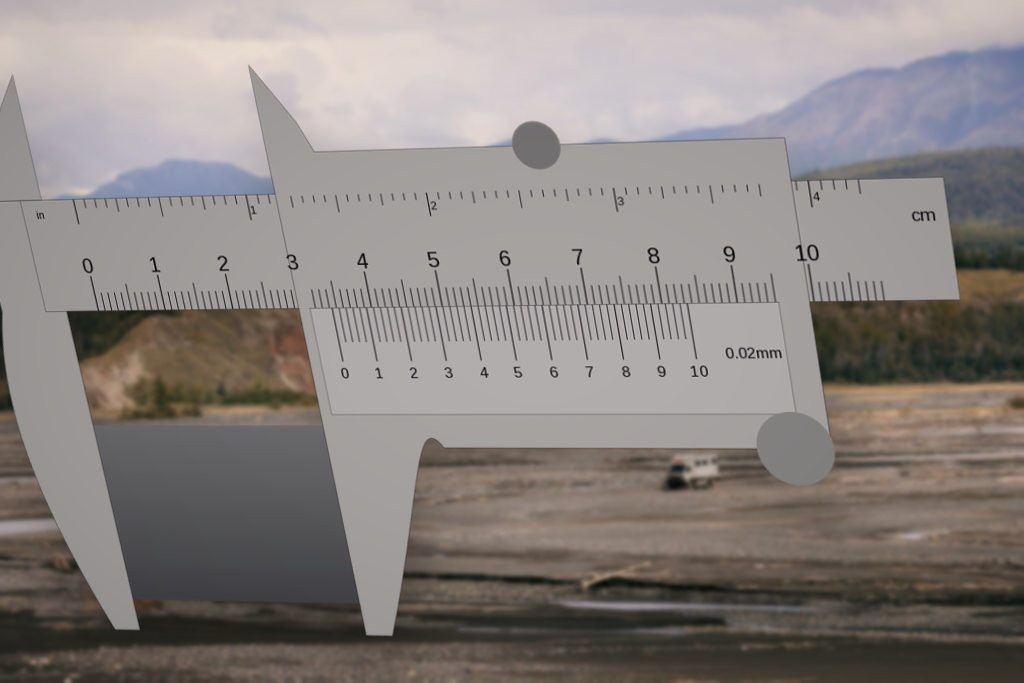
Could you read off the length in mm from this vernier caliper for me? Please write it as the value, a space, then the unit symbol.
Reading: 34.4 mm
